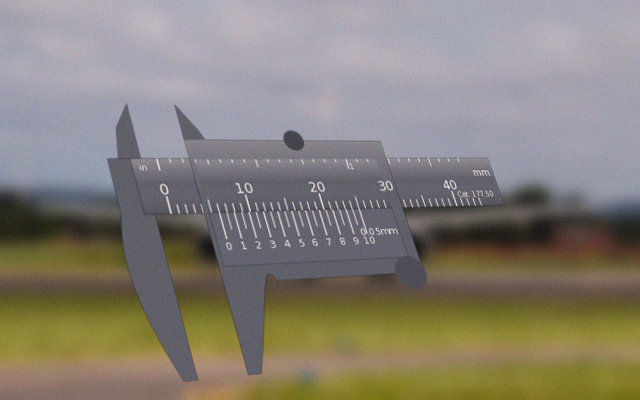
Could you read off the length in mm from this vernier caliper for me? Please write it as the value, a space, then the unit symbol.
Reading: 6.0 mm
